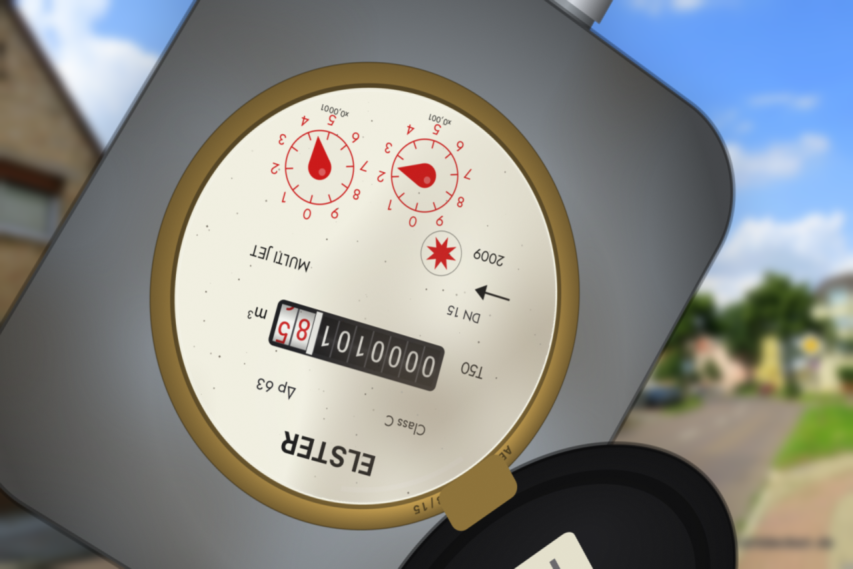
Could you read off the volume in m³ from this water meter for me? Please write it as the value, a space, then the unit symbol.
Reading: 101.8524 m³
